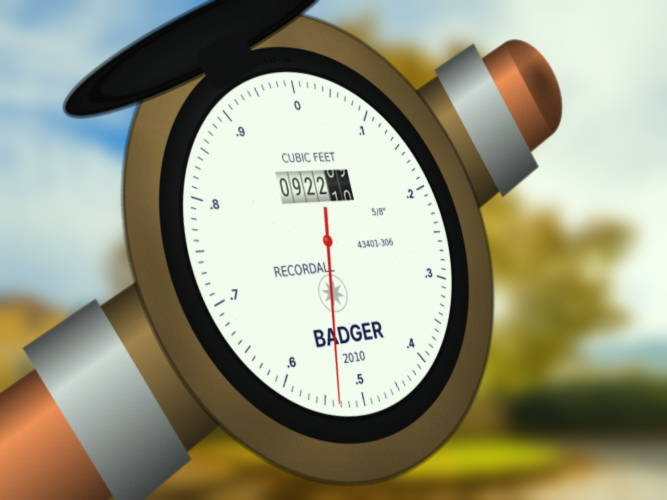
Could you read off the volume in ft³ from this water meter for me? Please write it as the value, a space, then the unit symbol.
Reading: 92209.53 ft³
